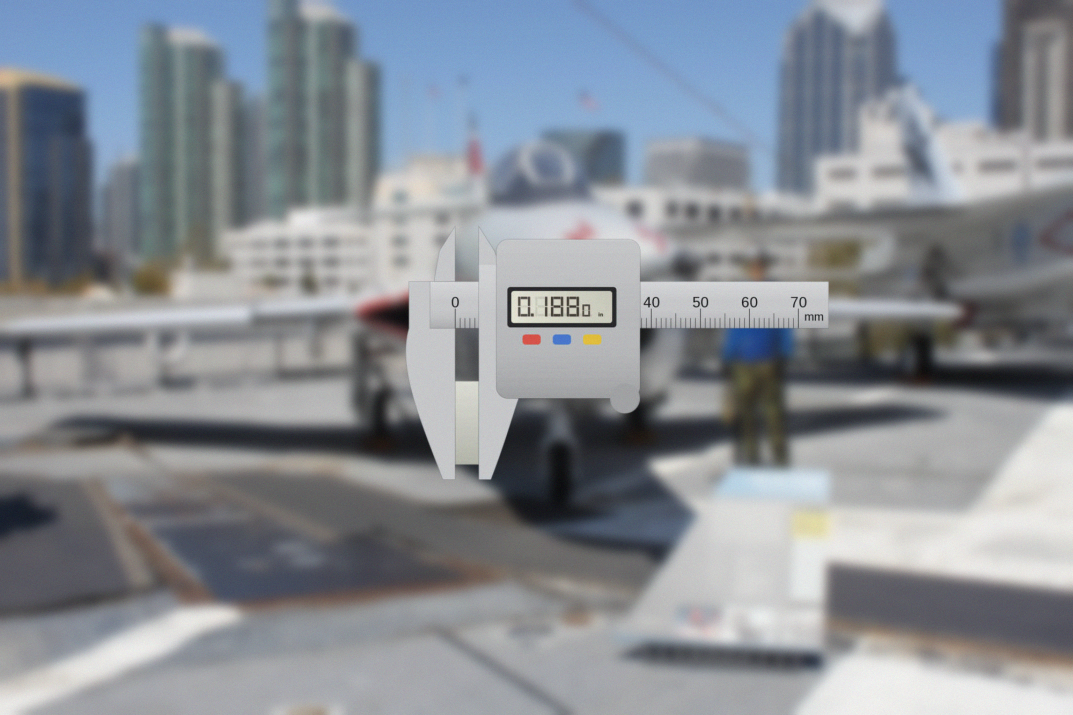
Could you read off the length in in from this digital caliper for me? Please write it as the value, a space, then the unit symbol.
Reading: 0.1880 in
